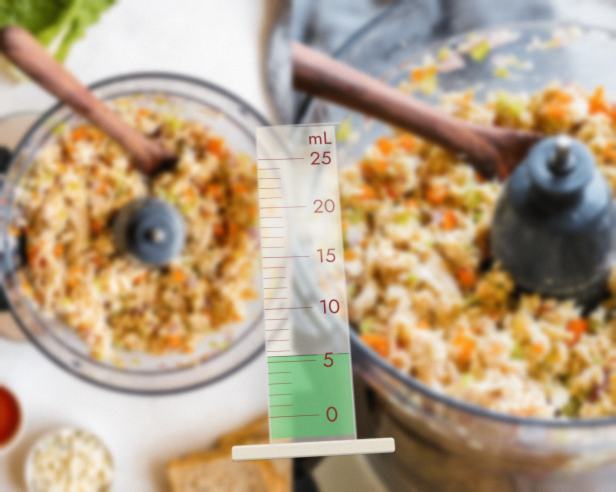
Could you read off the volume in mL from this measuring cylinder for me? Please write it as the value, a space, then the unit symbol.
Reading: 5.5 mL
